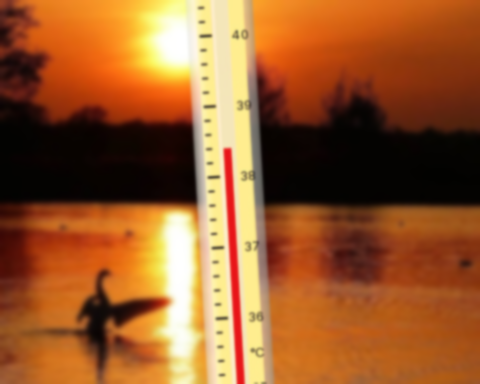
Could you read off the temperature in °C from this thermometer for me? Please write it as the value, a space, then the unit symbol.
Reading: 38.4 °C
